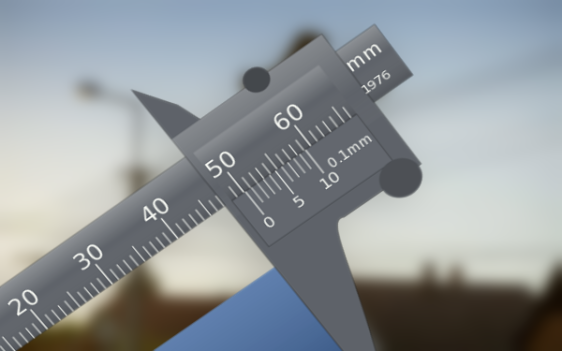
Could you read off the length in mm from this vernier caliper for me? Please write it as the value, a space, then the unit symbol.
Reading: 50.2 mm
